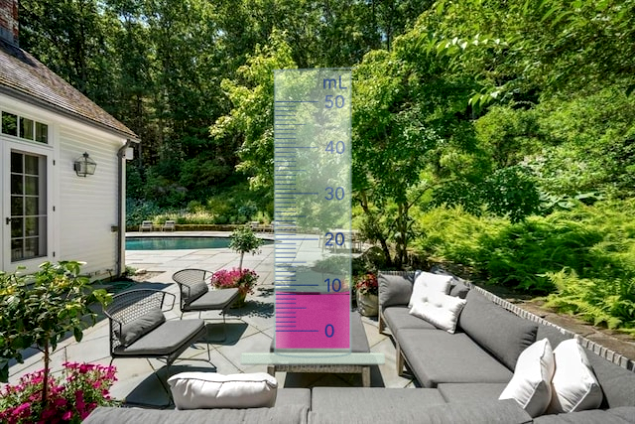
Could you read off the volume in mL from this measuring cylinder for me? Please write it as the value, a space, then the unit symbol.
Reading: 8 mL
